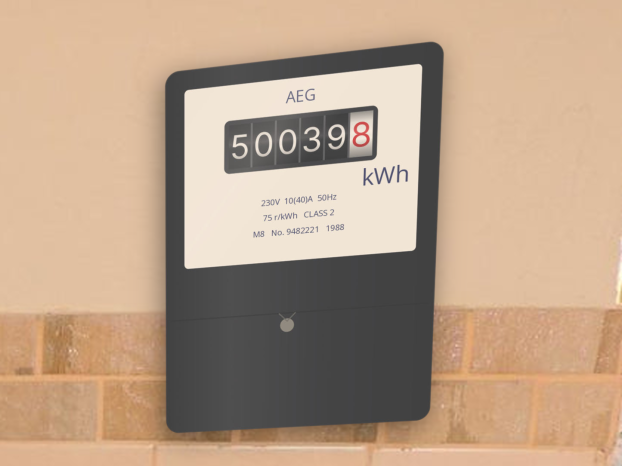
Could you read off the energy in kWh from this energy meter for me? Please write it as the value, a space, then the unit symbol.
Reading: 50039.8 kWh
